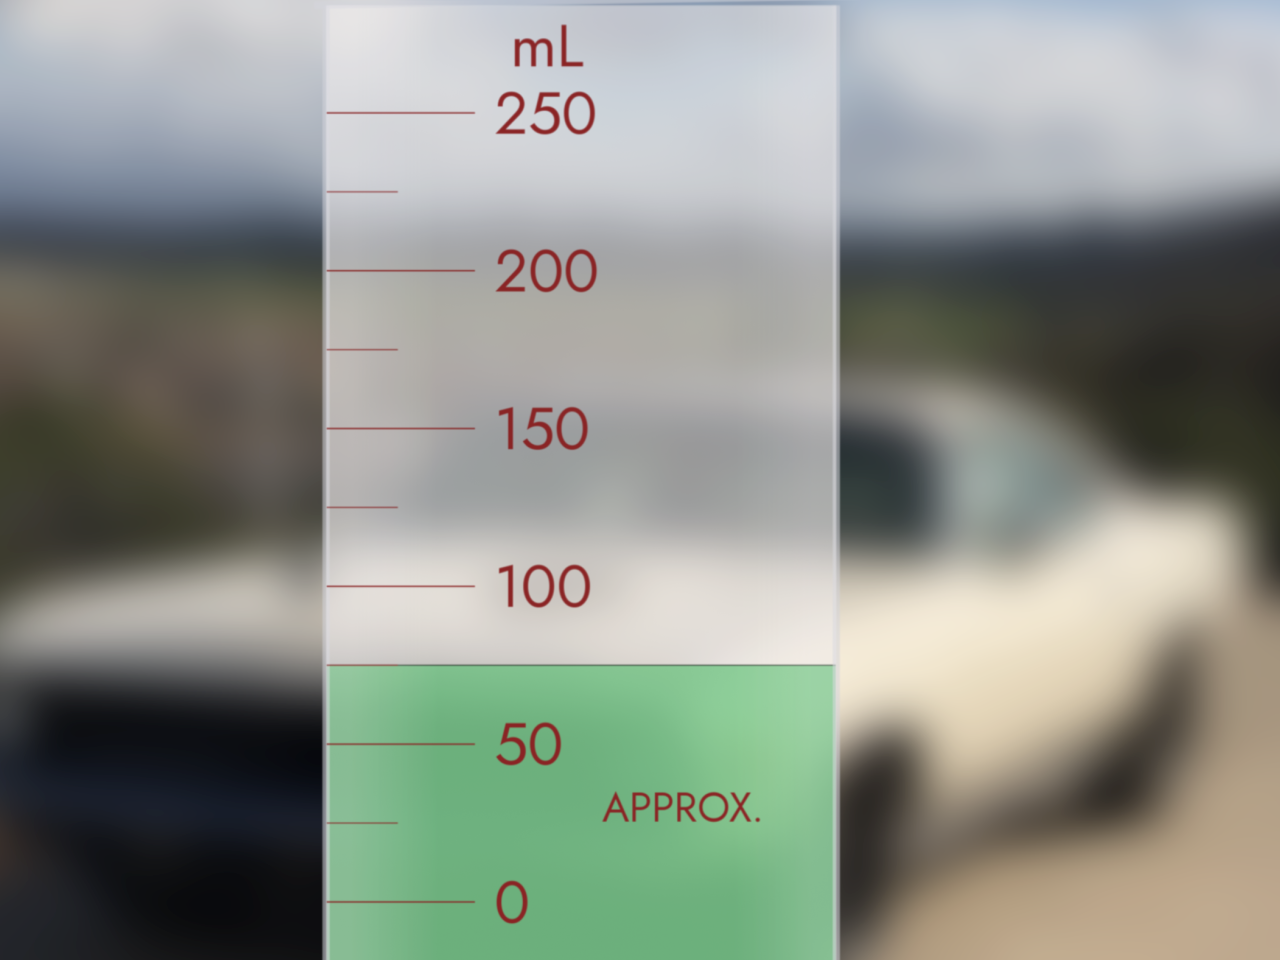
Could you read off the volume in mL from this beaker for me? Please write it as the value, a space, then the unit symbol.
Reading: 75 mL
